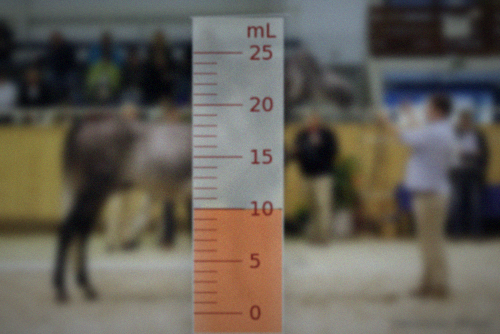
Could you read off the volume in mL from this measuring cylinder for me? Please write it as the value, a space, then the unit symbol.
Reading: 10 mL
